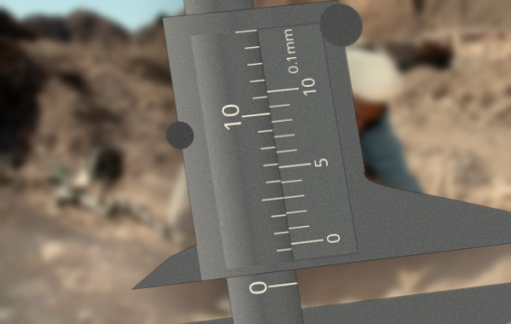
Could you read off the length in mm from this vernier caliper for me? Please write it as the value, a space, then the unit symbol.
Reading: 2.3 mm
